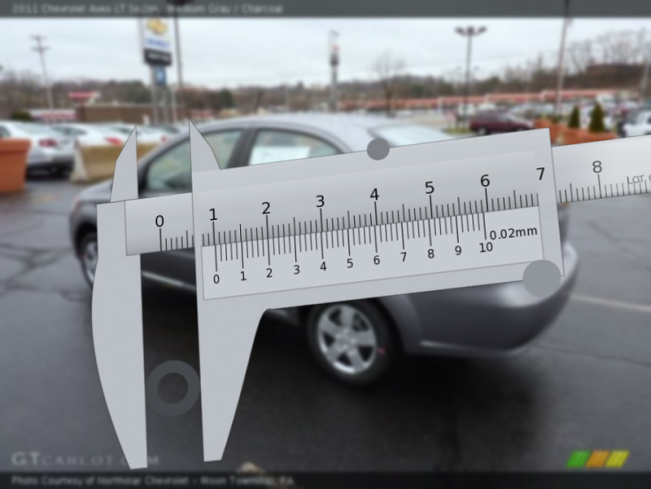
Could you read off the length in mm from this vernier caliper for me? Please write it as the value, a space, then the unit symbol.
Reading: 10.2 mm
